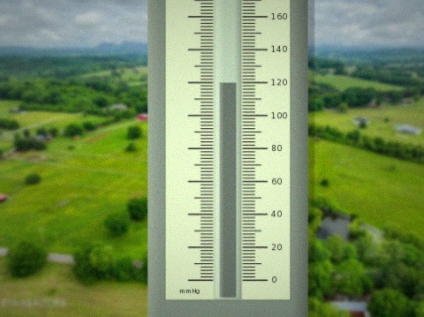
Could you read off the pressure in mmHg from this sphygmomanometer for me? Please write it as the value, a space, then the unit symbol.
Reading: 120 mmHg
